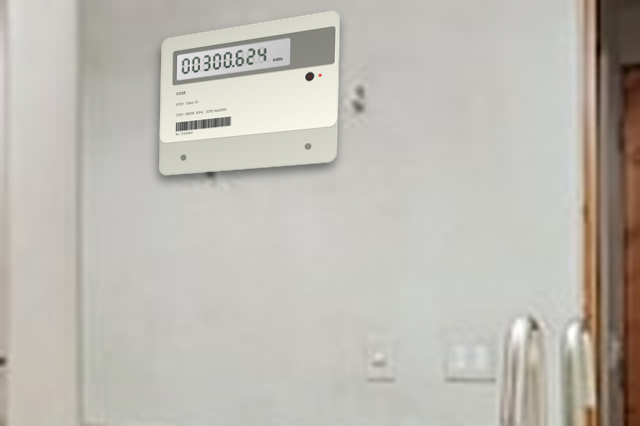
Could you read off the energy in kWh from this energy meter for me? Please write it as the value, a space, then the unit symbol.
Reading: 300.624 kWh
